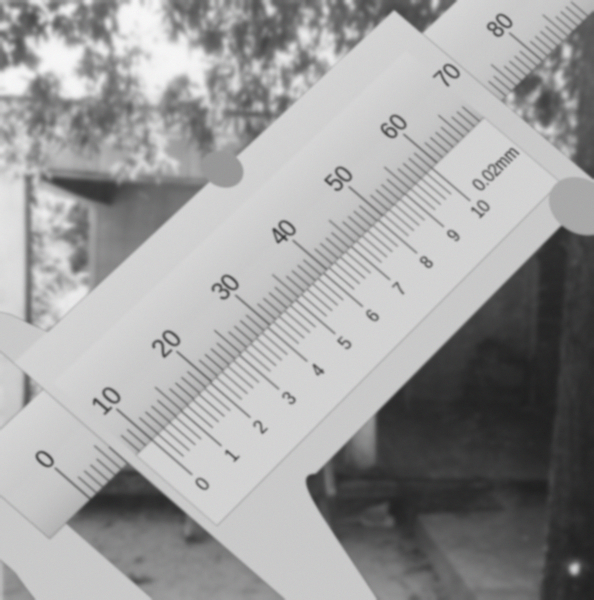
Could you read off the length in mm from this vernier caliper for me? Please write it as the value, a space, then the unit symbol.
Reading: 10.0 mm
